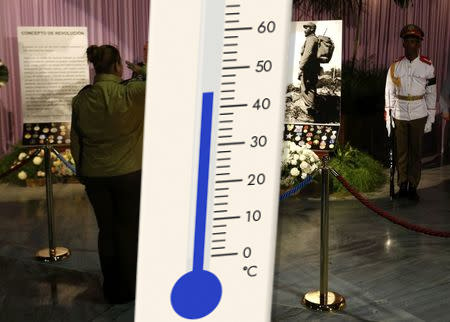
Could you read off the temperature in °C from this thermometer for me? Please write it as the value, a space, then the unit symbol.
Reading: 44 °C
